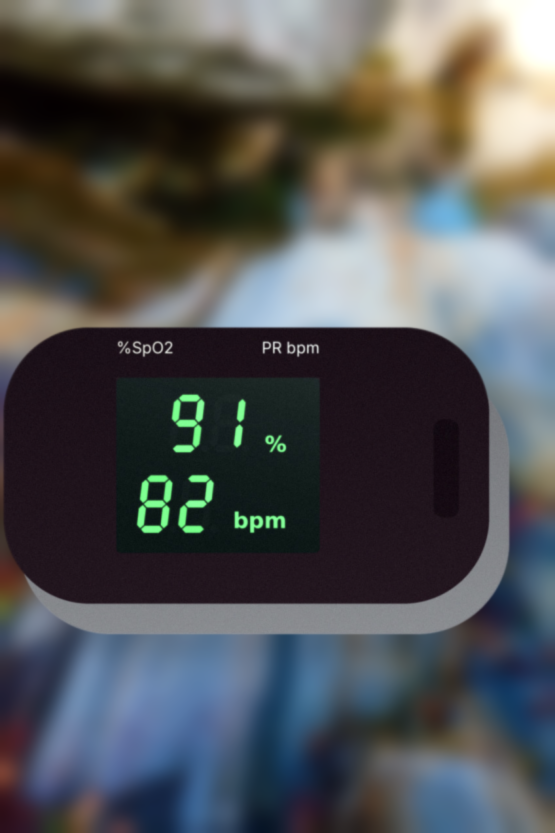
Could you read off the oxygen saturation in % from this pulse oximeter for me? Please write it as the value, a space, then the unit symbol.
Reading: 91 %
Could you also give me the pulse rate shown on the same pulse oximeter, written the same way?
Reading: 82 bpm
